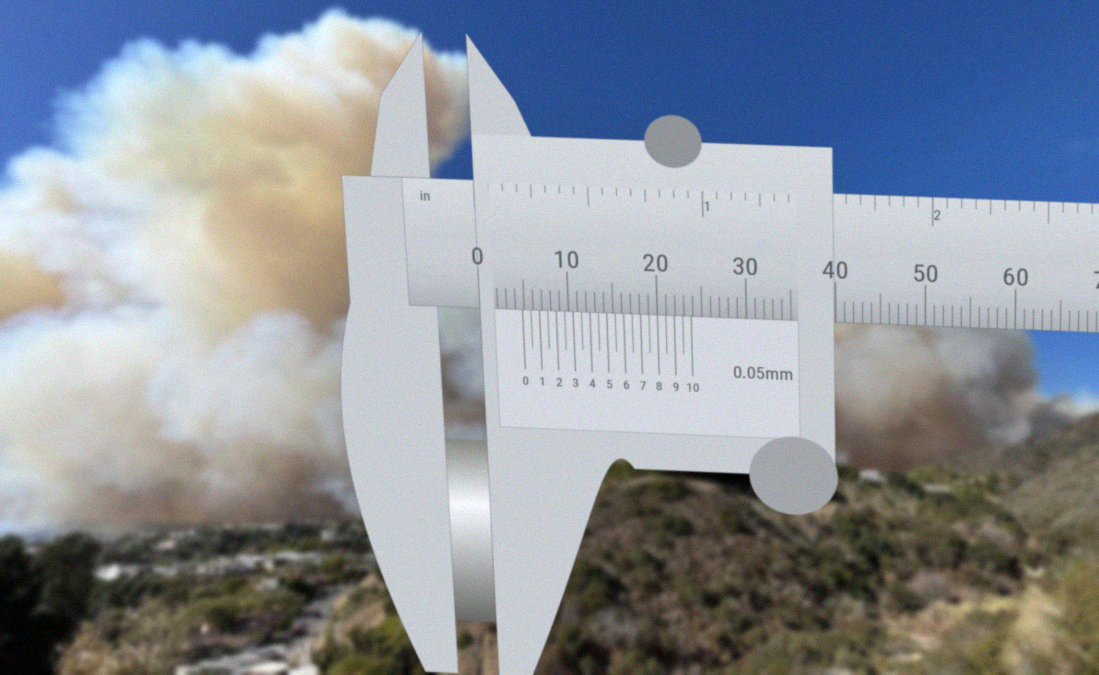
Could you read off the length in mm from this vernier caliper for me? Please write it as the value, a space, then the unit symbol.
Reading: 4.8 mm
